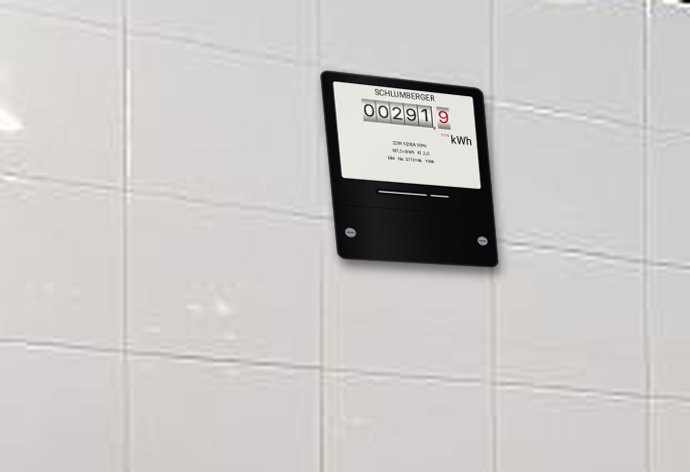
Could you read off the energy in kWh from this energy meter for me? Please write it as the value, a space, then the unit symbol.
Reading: 291.9 kWh
